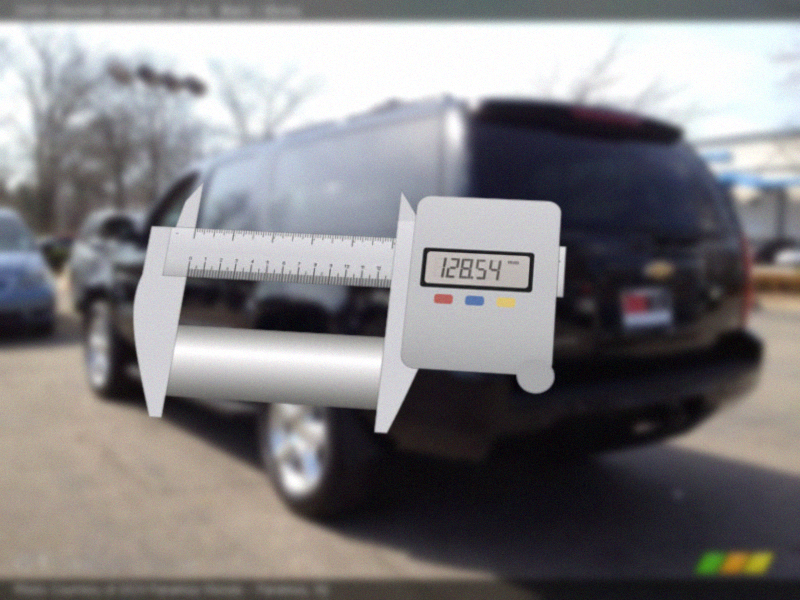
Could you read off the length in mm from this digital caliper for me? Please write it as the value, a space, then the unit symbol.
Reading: 128.54 mm
